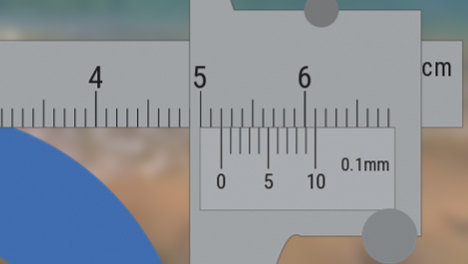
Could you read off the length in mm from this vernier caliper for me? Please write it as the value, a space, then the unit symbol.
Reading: 52.0 mm
